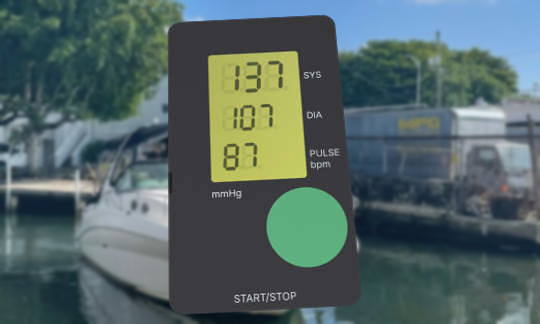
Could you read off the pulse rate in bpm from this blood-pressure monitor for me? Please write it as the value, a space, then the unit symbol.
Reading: 87 bpm
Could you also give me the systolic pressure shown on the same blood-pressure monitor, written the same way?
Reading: 137 mmHg
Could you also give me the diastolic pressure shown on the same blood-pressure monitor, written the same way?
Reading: 107 mmHg
